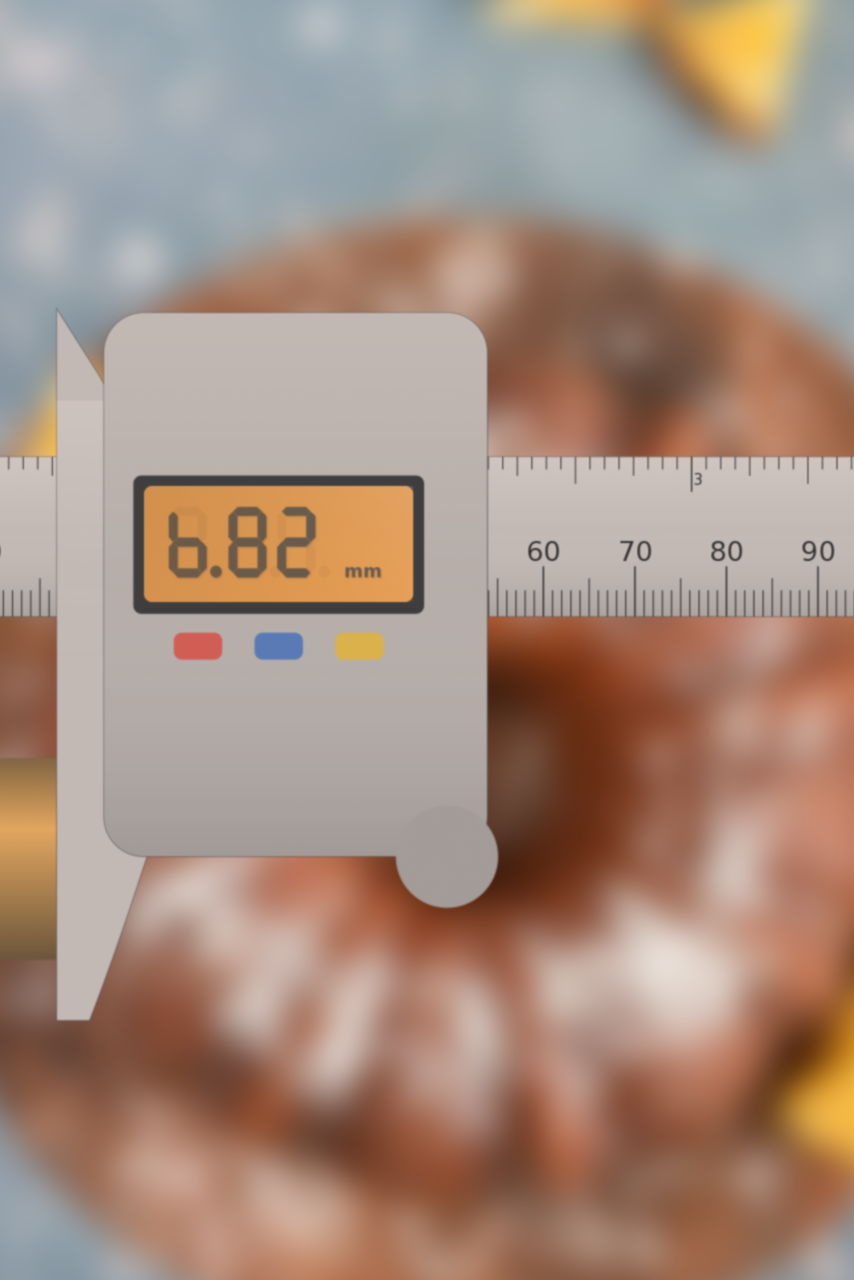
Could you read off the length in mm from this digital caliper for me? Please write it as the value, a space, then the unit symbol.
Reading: 6.82 mm
